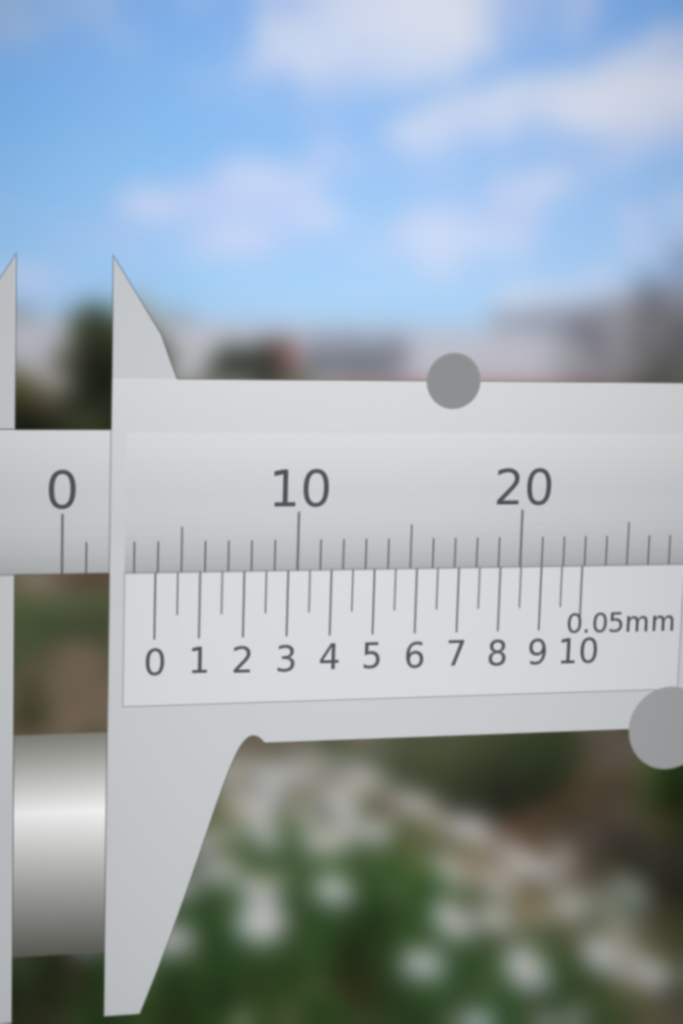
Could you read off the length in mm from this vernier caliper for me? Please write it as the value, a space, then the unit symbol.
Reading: 3.9 mm
